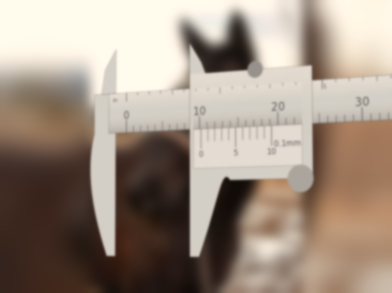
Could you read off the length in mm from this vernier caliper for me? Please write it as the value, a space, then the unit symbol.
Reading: 10.2 mm
